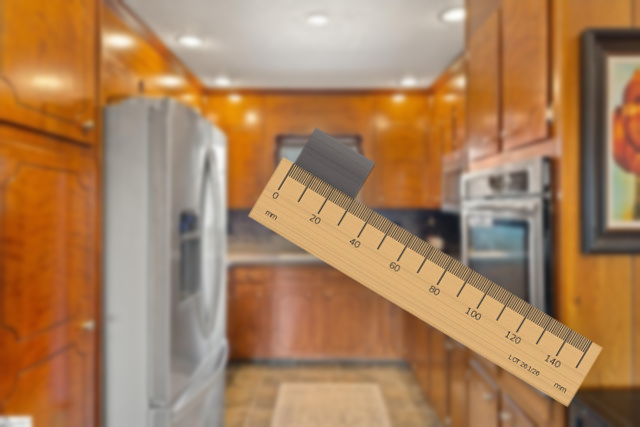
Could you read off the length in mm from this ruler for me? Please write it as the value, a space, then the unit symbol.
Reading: 30 mm
